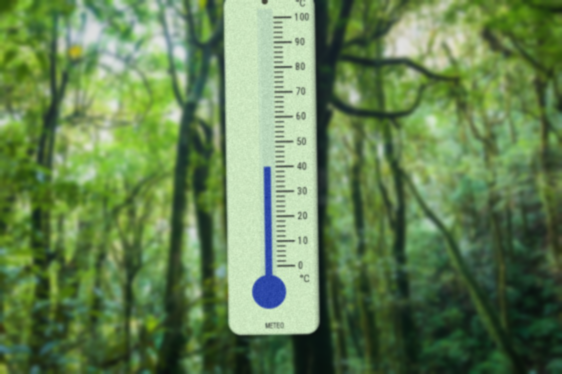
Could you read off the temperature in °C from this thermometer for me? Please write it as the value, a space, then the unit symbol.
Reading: 40 °C
